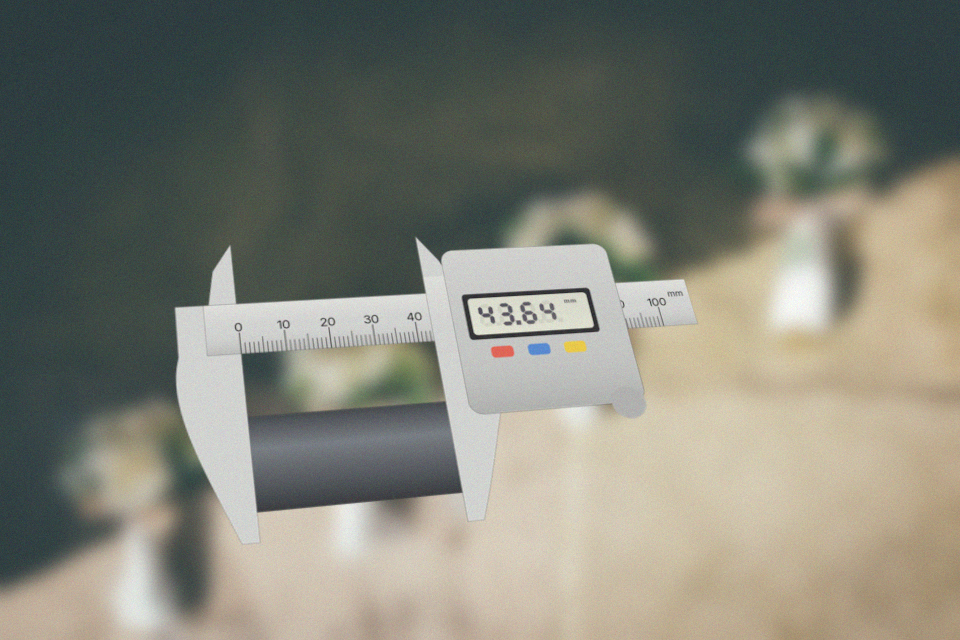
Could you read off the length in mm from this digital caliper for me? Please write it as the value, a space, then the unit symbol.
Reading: 43.64 mm
